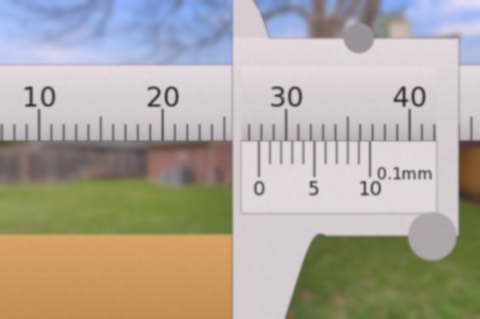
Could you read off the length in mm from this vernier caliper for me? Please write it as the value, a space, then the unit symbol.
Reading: 27.8 mm
